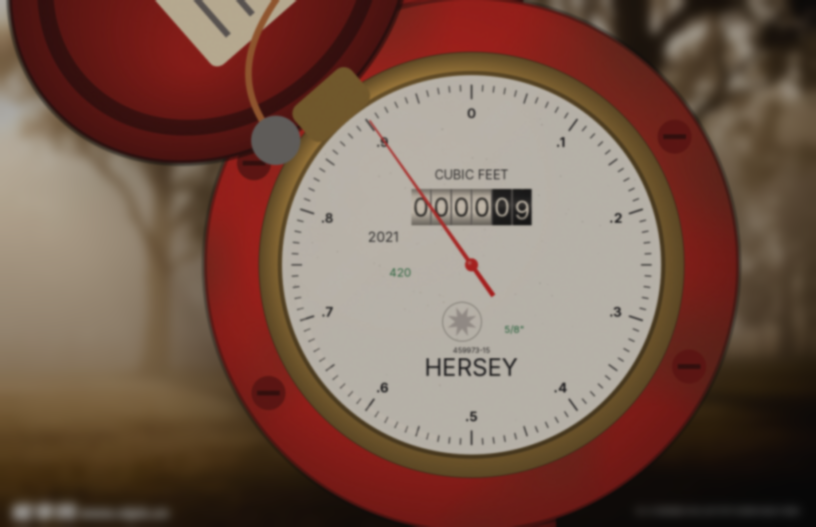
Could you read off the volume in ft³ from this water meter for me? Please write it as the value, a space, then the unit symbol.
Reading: 8.90 ft³
